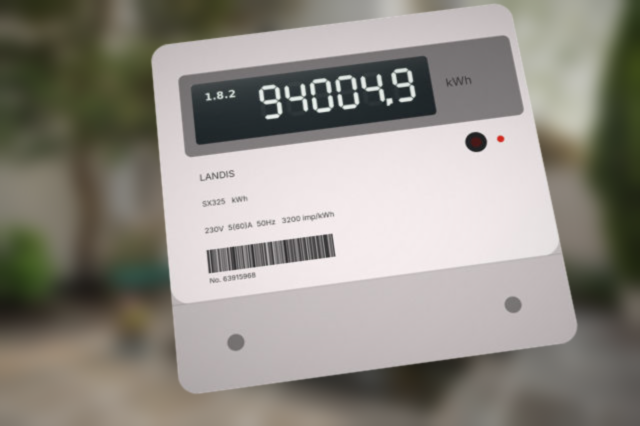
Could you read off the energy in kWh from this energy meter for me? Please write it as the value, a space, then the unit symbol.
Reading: 94004.9 kWh
